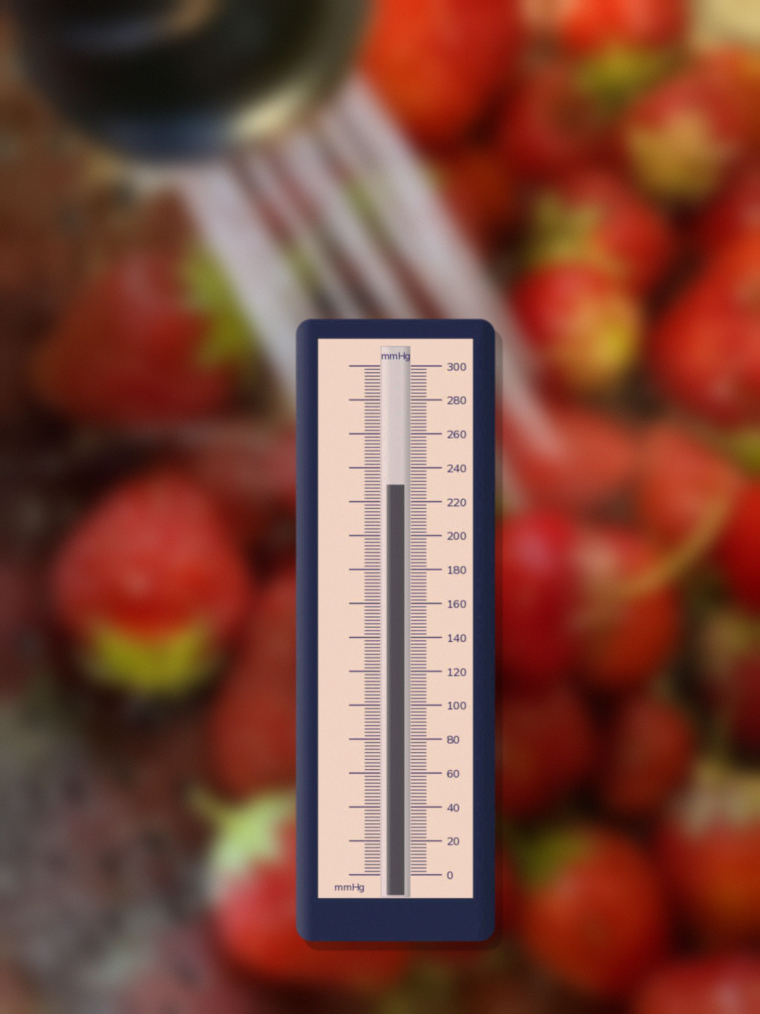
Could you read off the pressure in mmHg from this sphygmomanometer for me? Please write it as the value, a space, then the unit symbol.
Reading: 230 mmHg
